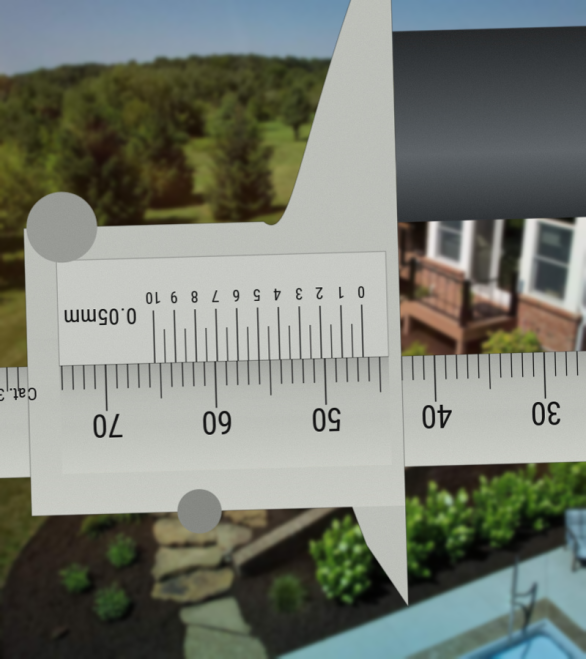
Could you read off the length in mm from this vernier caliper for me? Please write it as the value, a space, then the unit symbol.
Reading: 46.5 mm
